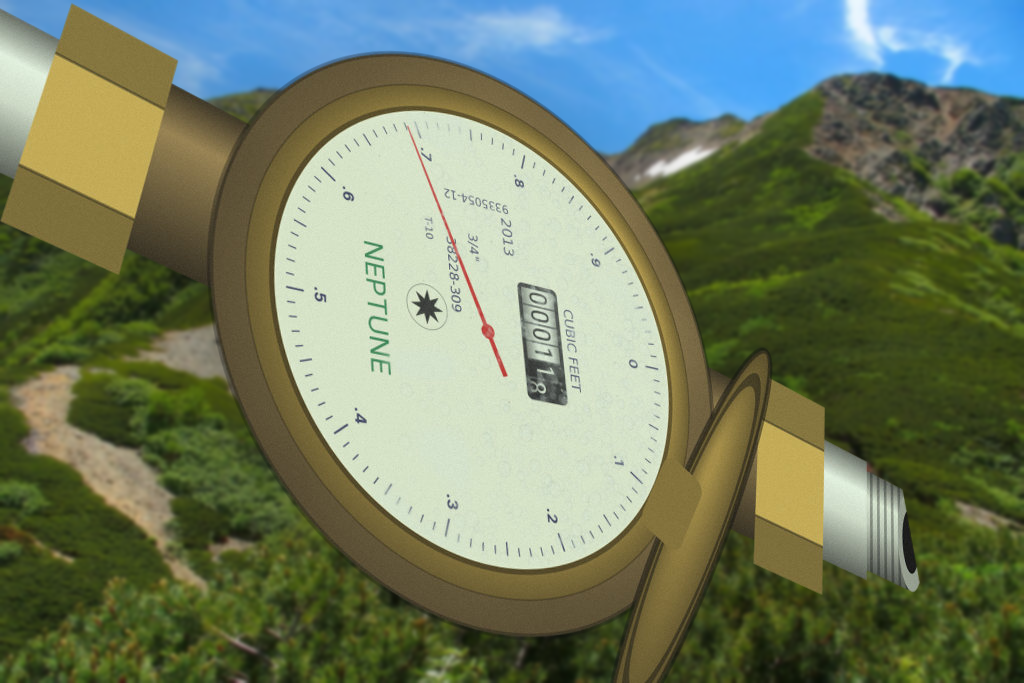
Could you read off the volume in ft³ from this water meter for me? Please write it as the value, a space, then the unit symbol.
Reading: 117.69 ft³
